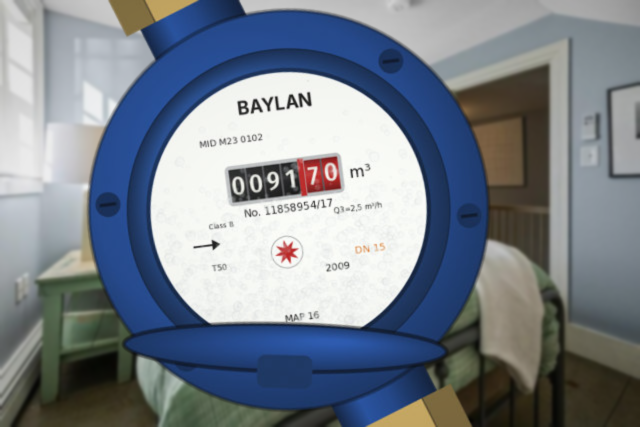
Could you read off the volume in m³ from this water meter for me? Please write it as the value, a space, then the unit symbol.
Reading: 91.70 m³
